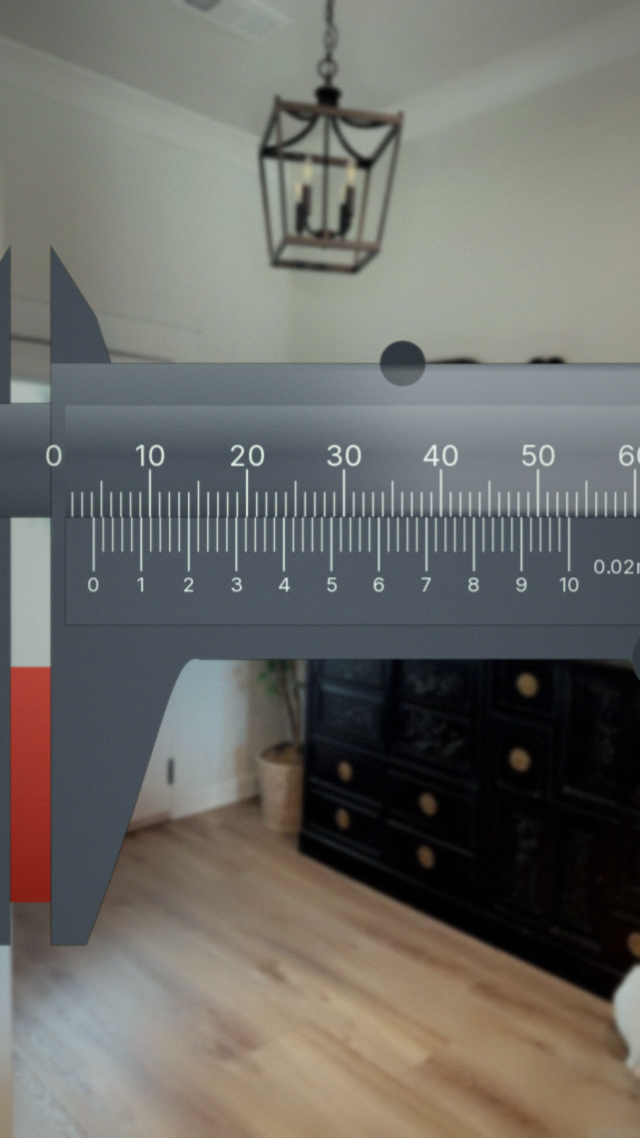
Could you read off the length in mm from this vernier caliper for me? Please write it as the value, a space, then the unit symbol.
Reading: 4.2 mm
